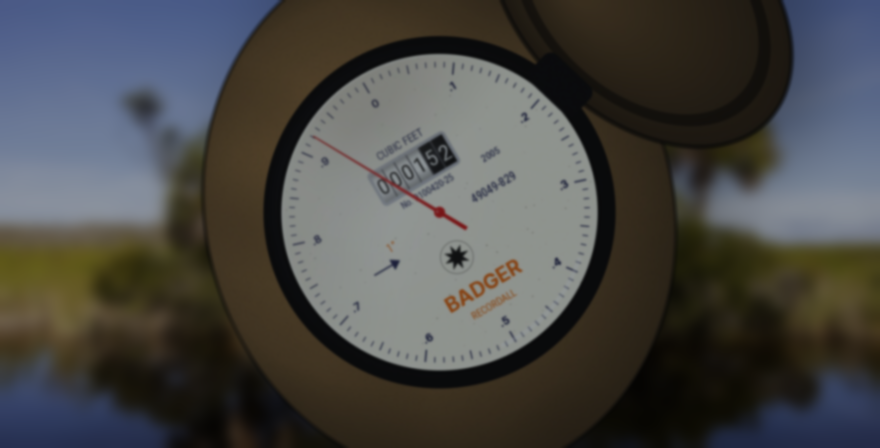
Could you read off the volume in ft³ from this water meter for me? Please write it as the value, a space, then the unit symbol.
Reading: 151.92 ft³
